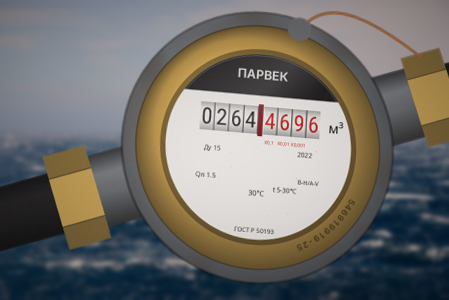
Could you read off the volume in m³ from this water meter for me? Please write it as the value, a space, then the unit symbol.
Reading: 264.4696 m³
